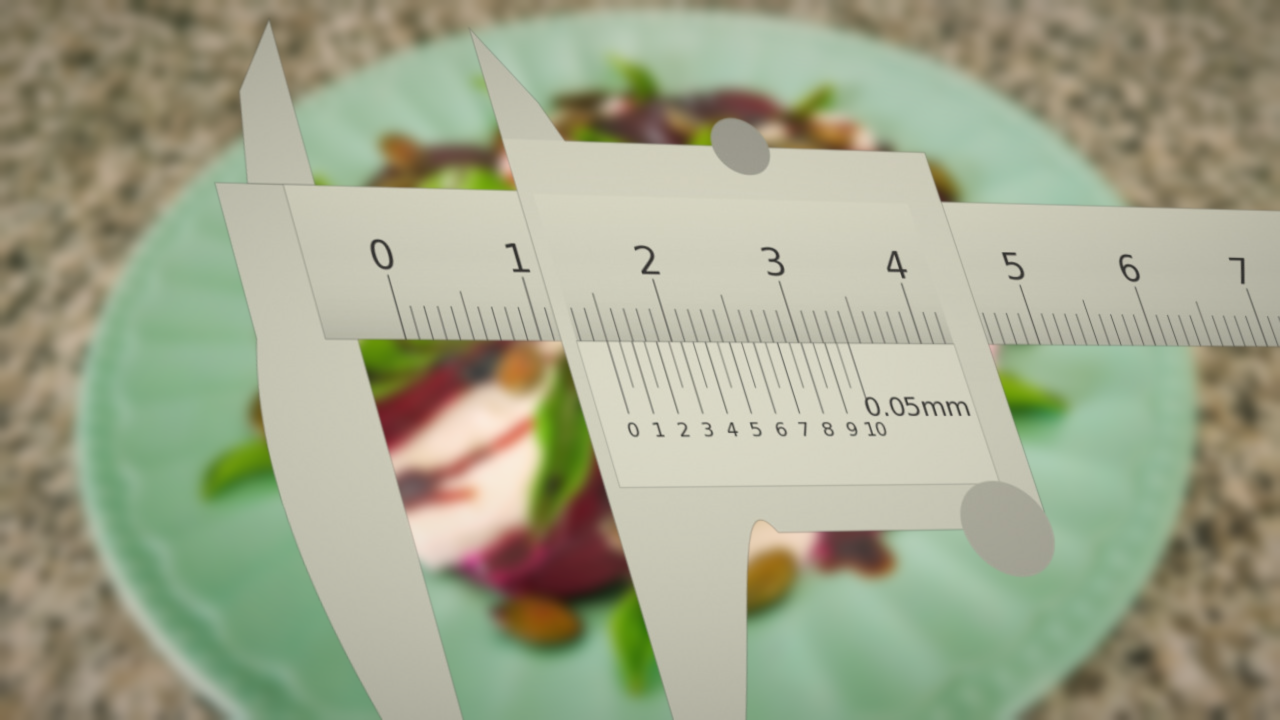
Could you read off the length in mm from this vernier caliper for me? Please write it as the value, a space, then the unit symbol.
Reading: 15.0 mm
